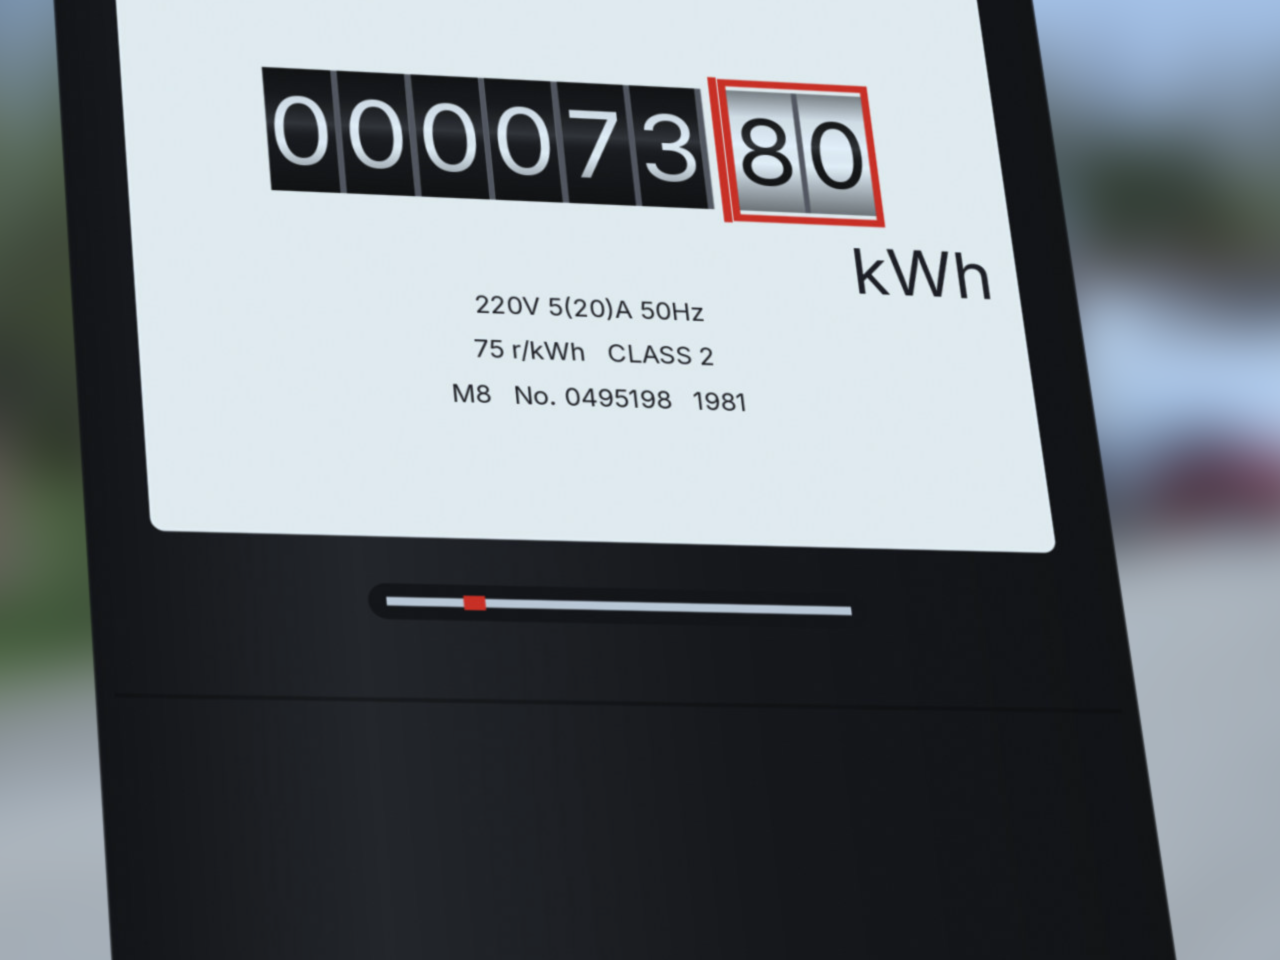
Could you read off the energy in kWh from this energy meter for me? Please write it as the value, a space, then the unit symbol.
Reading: 73.80 kWh
